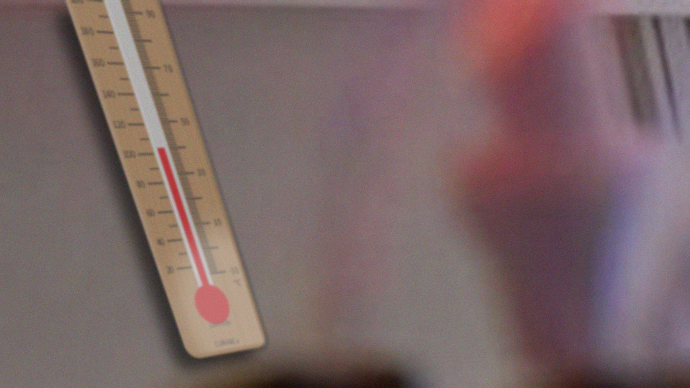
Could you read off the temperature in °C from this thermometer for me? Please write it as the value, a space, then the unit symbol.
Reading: 40 °C
